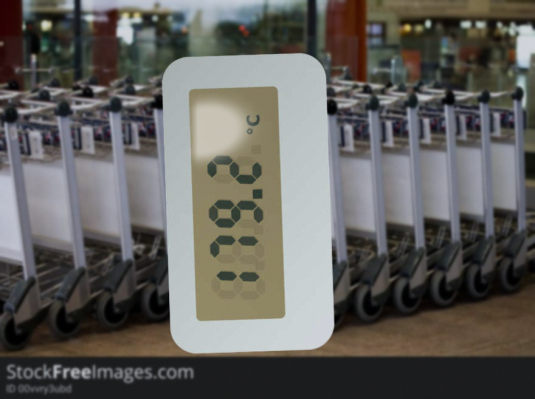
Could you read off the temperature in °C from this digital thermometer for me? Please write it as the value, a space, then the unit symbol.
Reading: 179.2 °C
